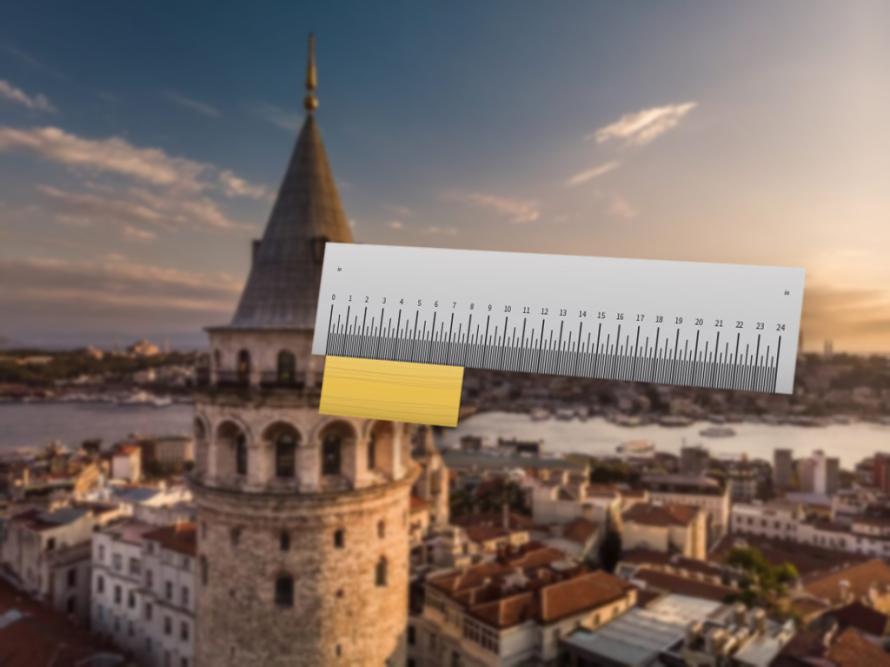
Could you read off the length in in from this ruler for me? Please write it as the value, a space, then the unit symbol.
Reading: 8 in
